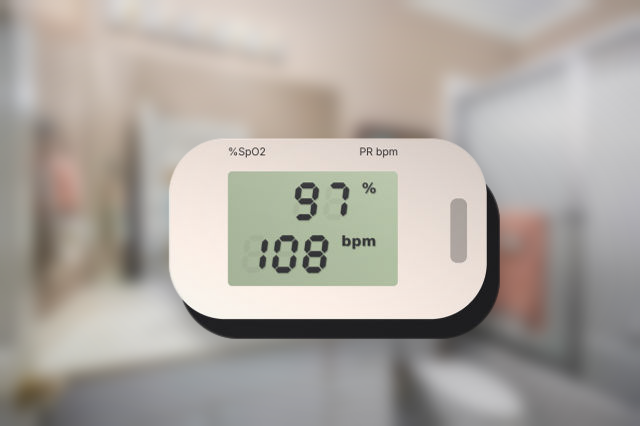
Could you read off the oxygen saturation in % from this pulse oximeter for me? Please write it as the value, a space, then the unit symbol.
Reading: 97 %
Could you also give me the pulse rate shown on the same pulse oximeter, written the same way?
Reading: 108 bpm
